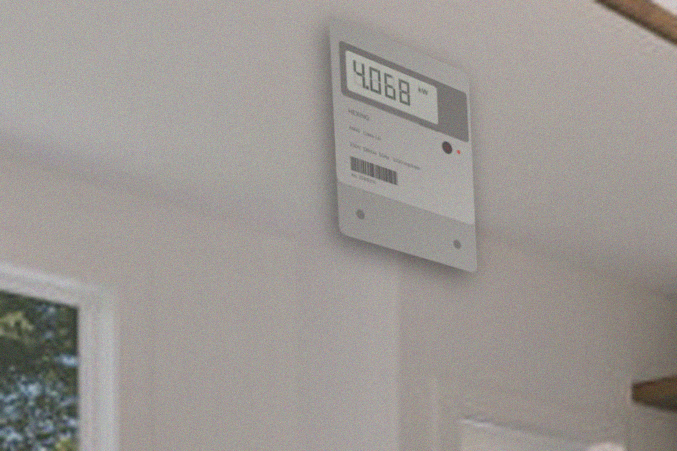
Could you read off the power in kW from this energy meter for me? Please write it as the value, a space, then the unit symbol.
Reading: 4.068 kW
